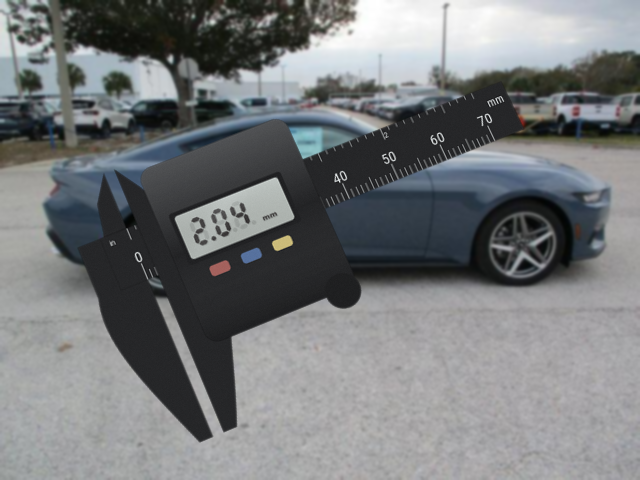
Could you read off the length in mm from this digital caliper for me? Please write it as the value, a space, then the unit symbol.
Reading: 2.04 mm
